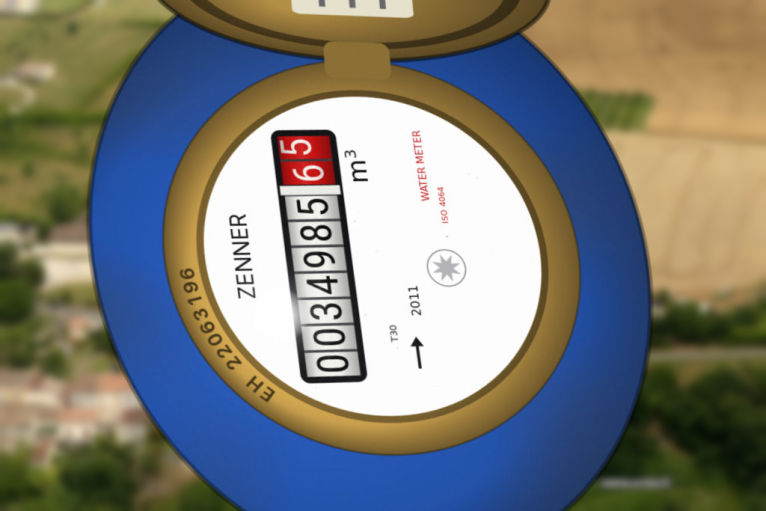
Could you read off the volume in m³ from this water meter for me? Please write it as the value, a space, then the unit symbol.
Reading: 34985.65 m³
